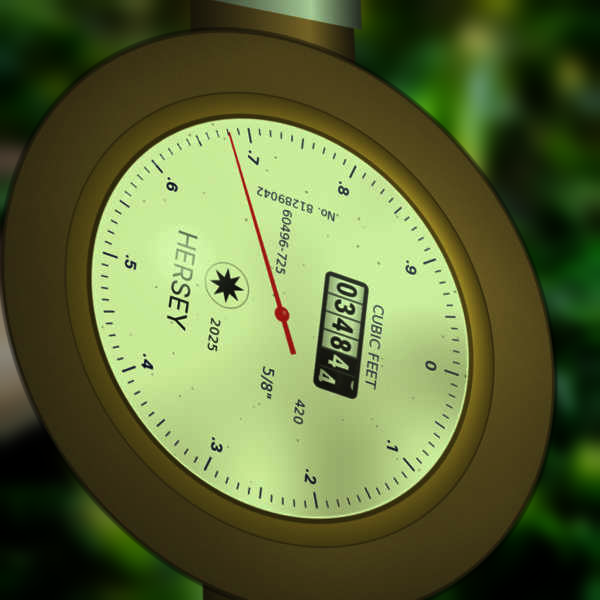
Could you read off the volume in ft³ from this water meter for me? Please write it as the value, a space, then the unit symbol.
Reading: 34843.68 ft³
